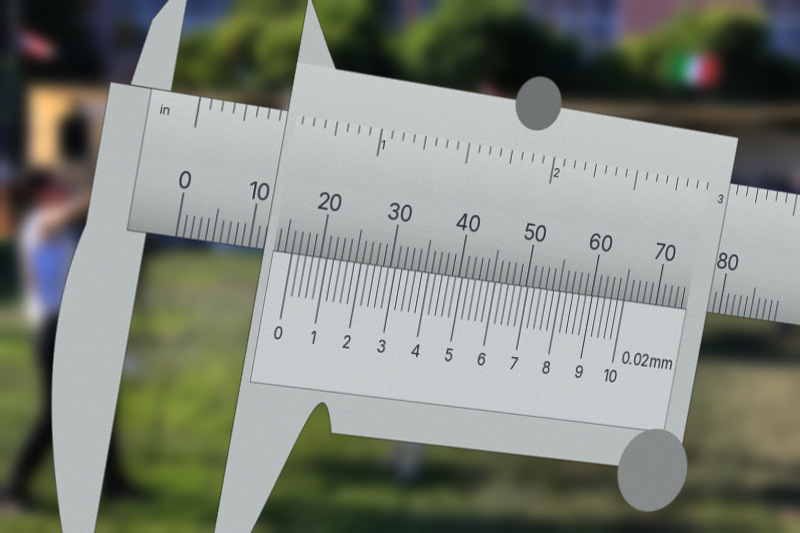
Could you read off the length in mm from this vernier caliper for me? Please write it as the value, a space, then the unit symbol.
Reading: 16.0 mm
